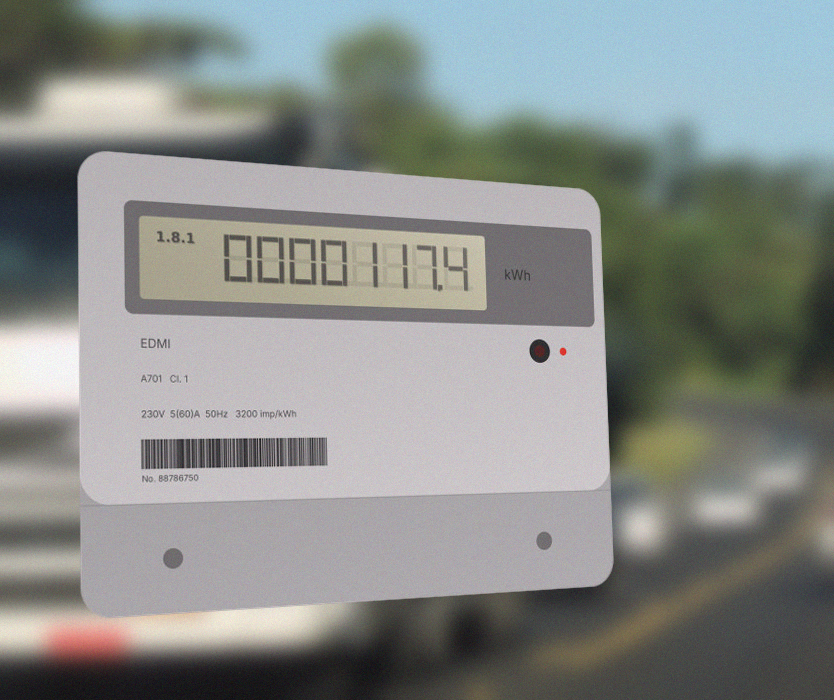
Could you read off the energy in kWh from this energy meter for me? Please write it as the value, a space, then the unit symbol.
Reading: 117.4 kWh
